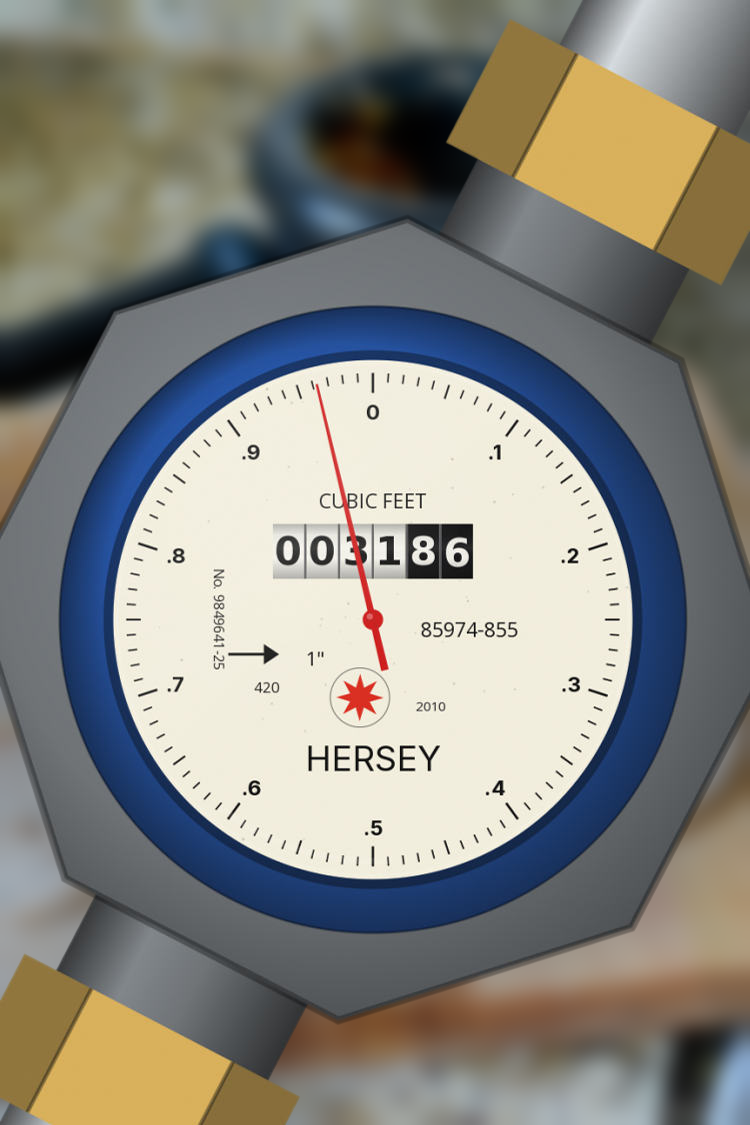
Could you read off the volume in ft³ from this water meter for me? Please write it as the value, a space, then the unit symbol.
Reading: 3185.96 ft³
